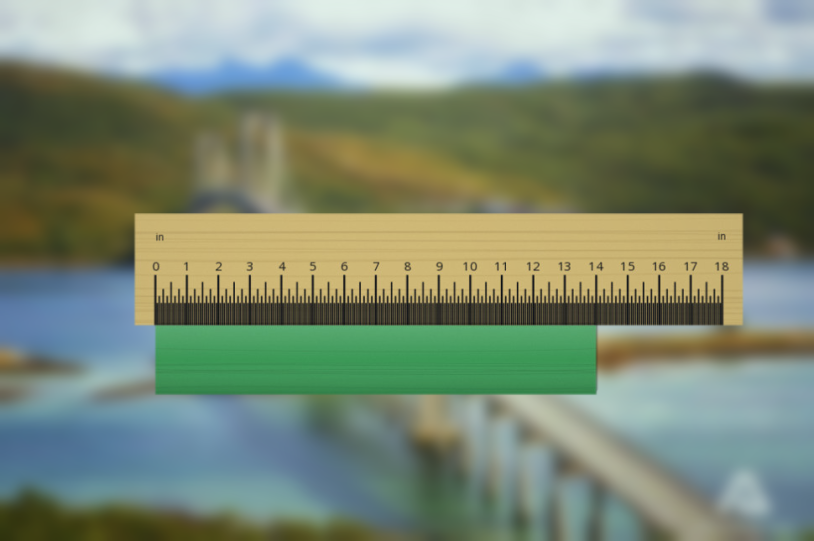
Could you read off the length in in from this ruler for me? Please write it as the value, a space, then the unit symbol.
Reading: 14 in
